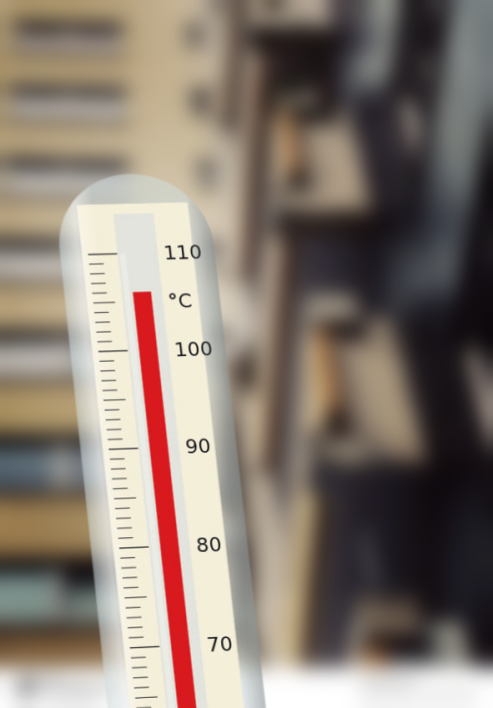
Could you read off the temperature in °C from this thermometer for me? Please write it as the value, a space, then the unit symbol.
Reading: 106 °C
